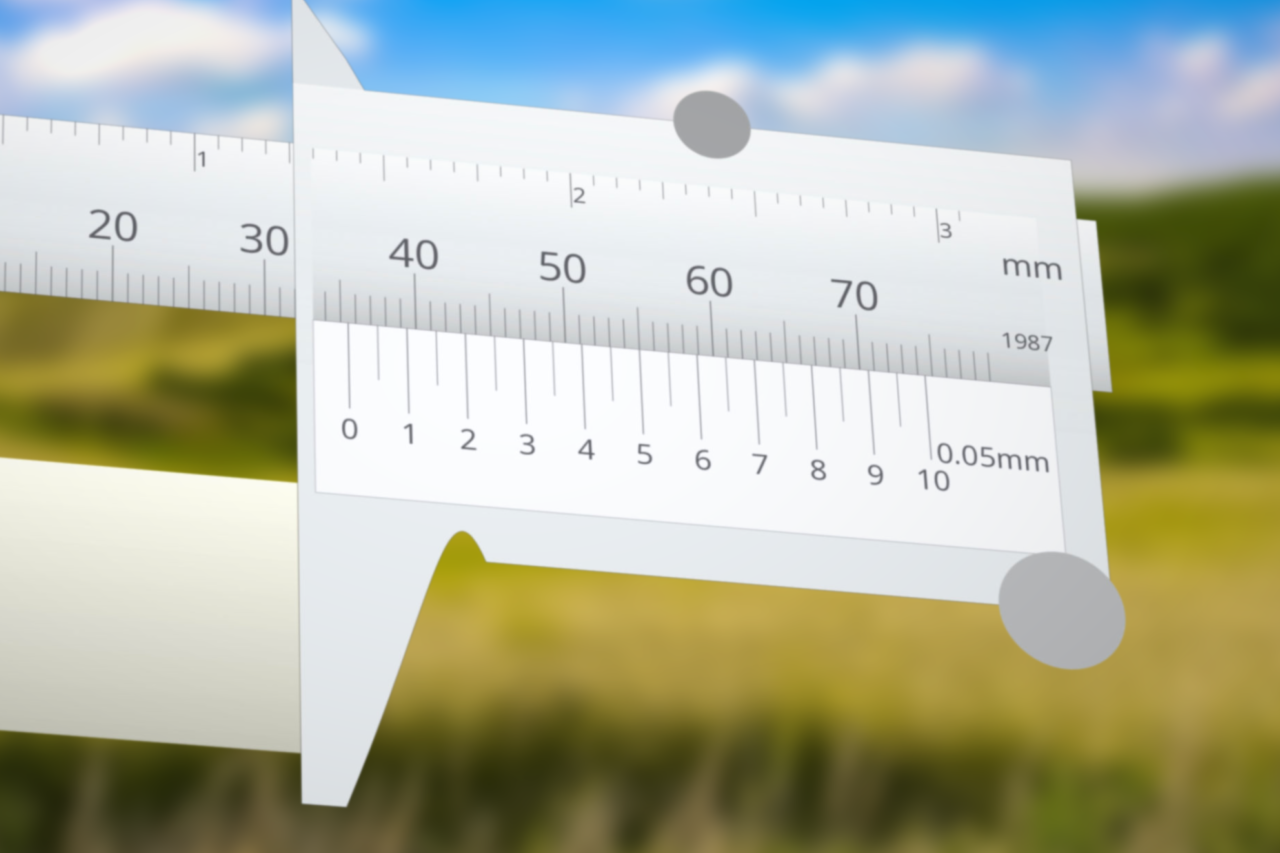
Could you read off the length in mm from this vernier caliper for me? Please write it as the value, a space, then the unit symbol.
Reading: 35.5 mm
